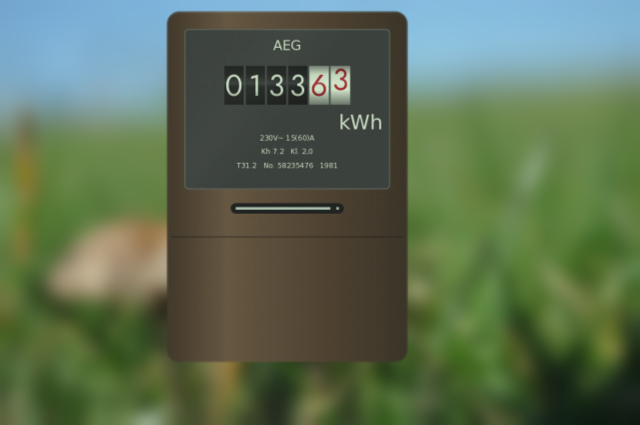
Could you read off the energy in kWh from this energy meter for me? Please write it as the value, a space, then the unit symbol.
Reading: 133.63 kWh
